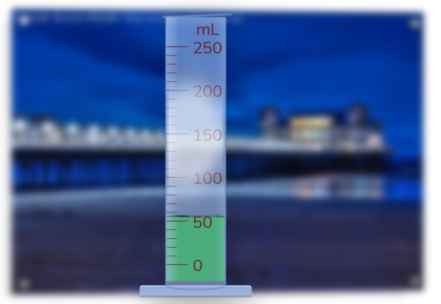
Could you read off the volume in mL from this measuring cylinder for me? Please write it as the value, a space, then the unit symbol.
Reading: 55 mL
